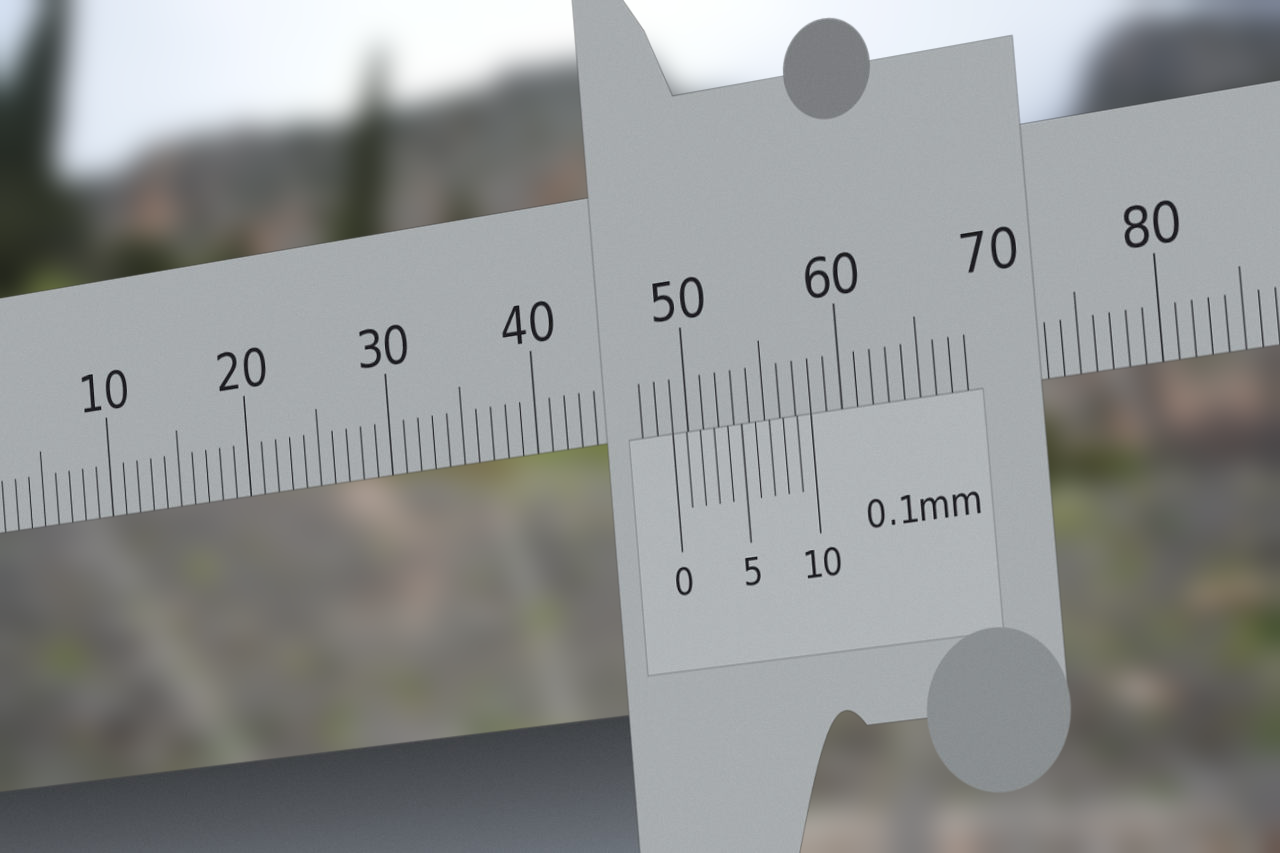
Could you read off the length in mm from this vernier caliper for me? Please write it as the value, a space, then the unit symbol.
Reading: 49.0 mm
